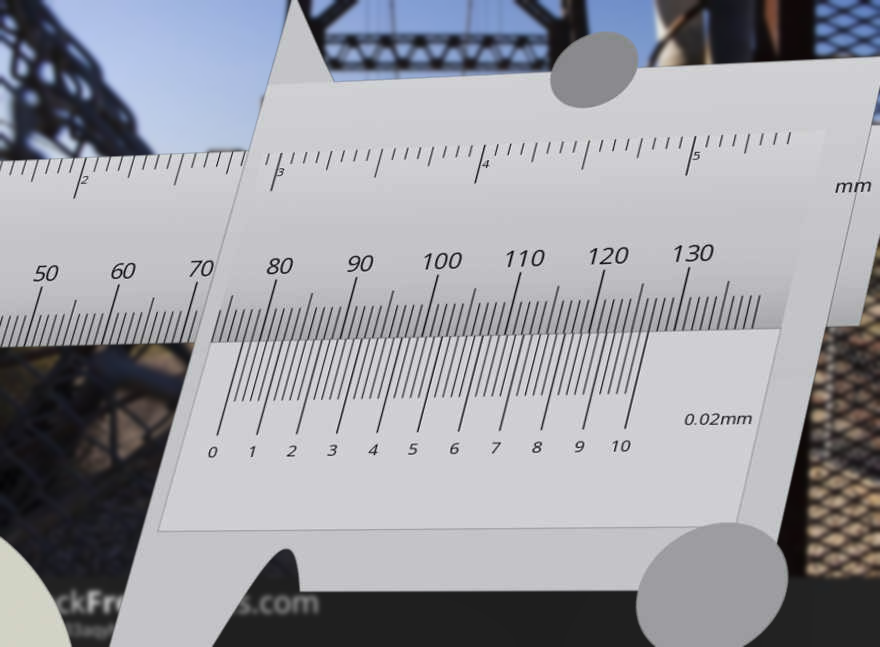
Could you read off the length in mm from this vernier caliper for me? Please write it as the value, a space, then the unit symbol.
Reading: 78.0 mm
